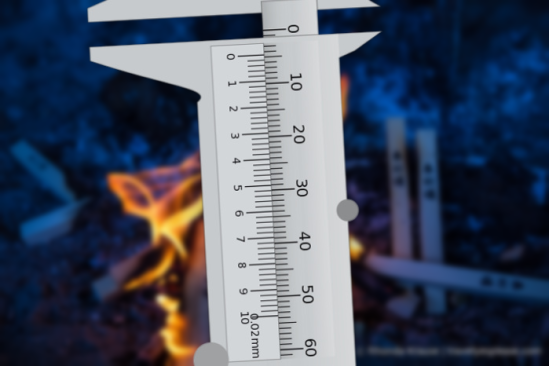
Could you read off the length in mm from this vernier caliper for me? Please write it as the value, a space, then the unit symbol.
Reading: 4.6 mm
